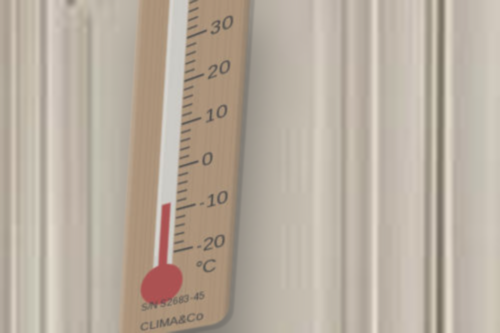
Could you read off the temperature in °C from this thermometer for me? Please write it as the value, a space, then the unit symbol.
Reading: -8 °C
